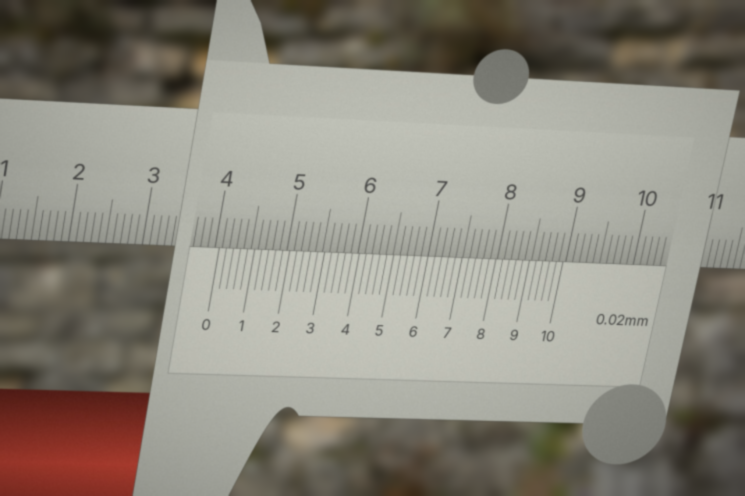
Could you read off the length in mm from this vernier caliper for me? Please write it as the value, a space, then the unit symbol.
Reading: 40.6 mm
